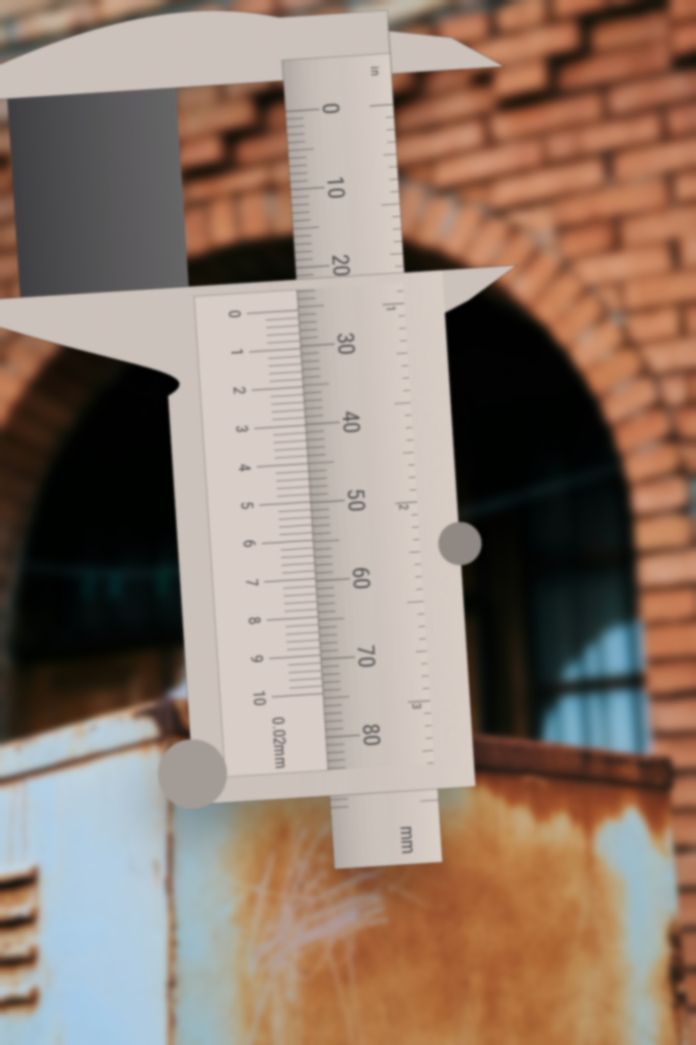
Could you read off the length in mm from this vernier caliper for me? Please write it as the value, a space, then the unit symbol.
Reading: 25.4 mm
